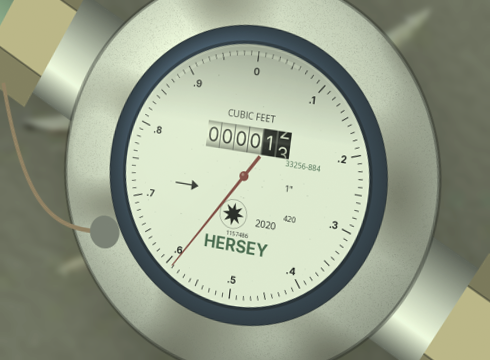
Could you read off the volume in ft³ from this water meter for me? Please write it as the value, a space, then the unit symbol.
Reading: 12.59 ft³
